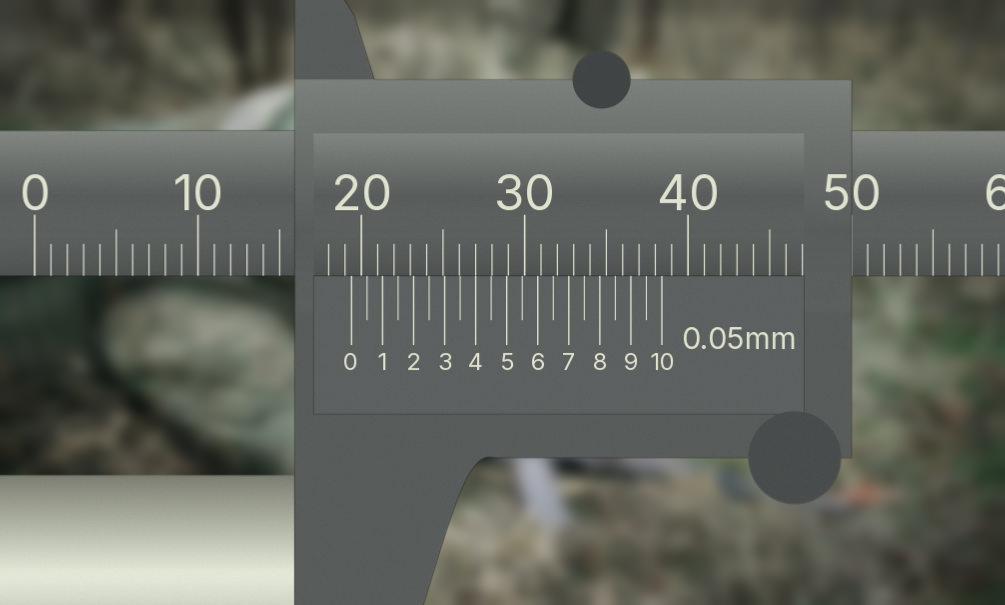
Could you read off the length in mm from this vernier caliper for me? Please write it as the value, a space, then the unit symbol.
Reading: 19.4 mm
